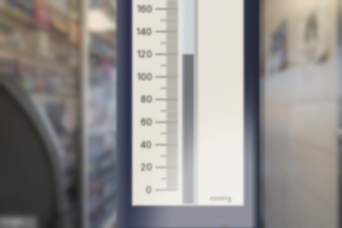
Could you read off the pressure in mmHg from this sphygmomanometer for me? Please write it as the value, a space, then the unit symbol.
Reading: 120 mmHg
